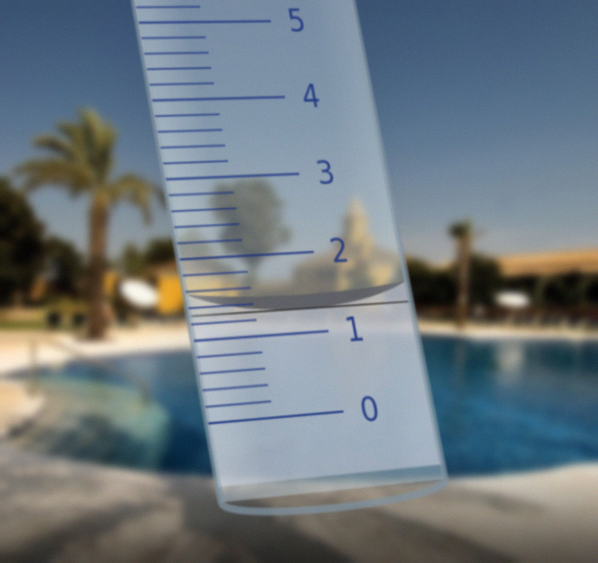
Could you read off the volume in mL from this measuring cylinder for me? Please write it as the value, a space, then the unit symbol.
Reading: 1.3 mL
